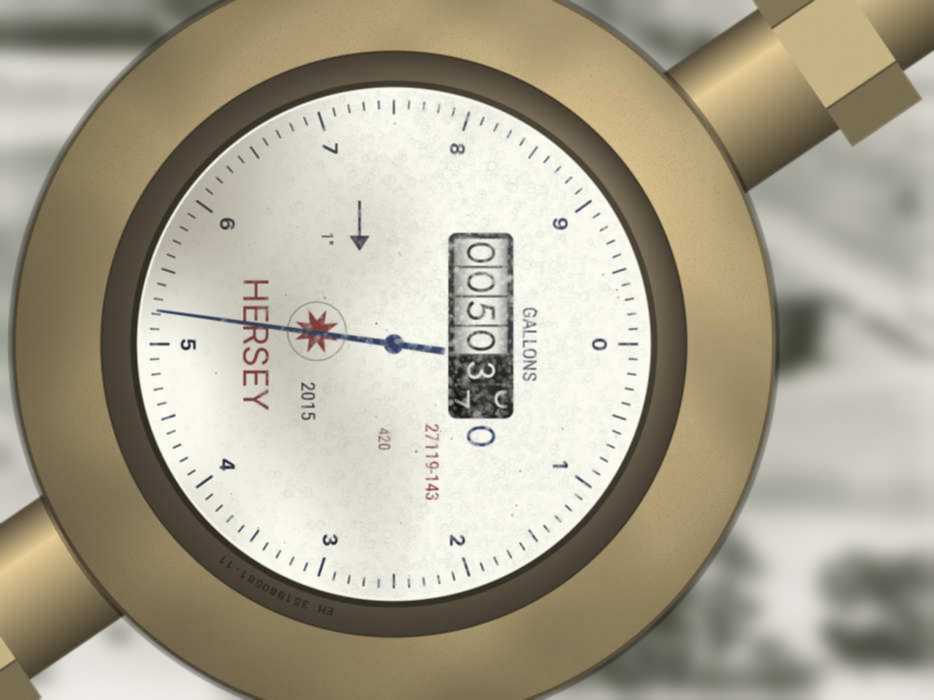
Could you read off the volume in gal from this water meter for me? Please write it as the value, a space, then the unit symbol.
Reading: 50365.2 gal
